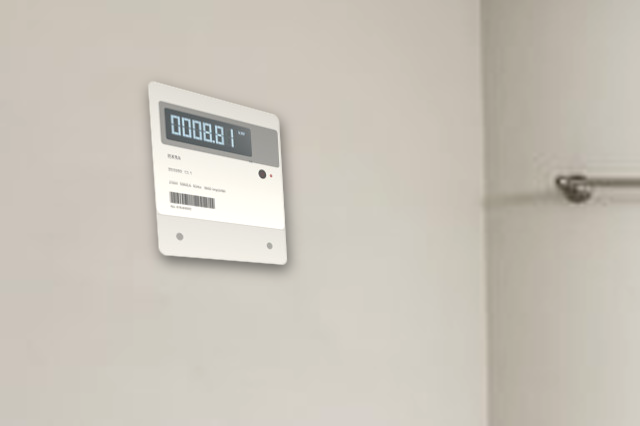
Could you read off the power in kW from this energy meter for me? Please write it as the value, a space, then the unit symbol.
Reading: 8.81 kW
